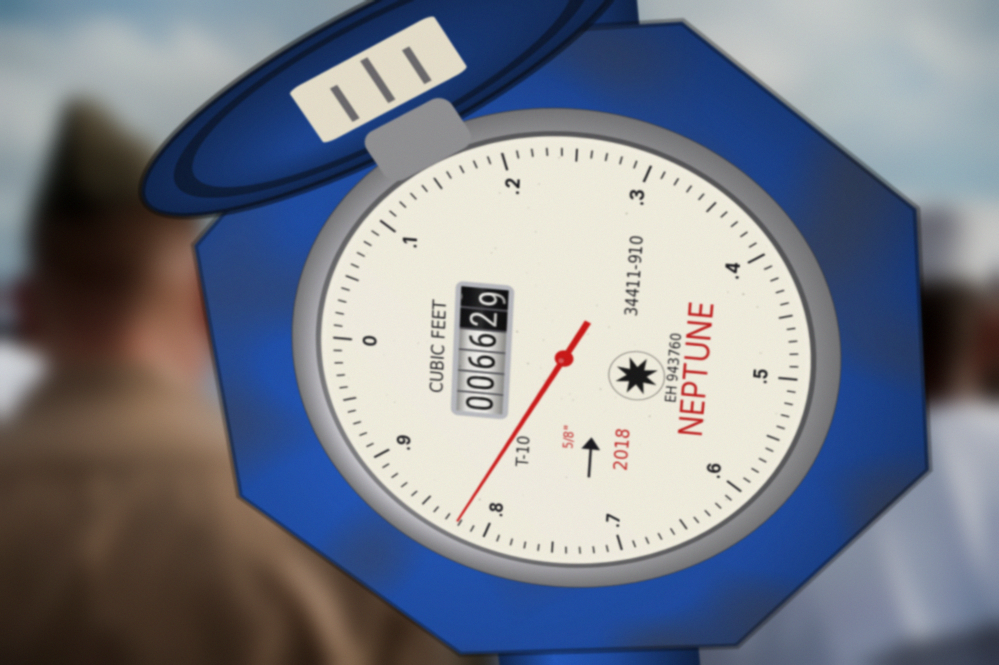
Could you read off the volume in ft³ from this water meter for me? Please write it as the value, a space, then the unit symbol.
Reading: 6628.82 ft³
